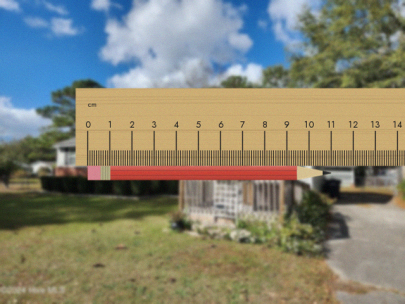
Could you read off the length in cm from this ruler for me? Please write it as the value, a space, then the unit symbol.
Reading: 11 cm
